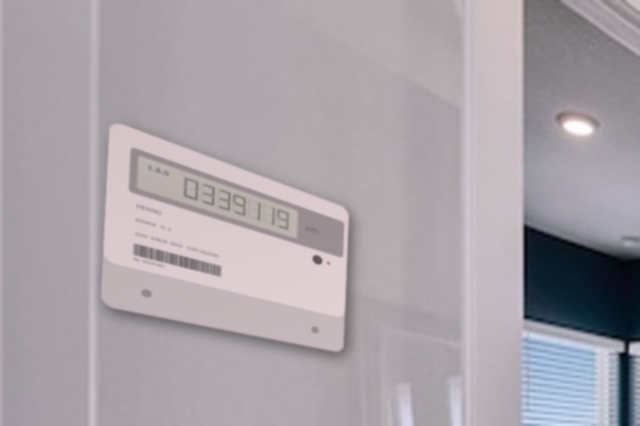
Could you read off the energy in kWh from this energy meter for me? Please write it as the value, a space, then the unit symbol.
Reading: 339119 kWh
